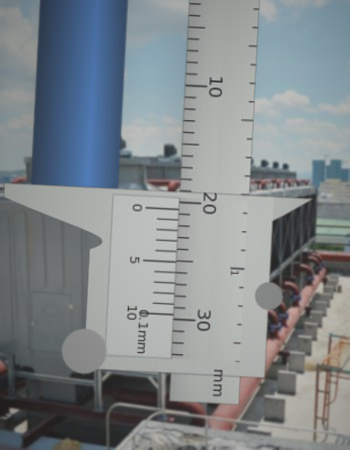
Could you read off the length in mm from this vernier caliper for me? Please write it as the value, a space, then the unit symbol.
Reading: 20.6 mm
